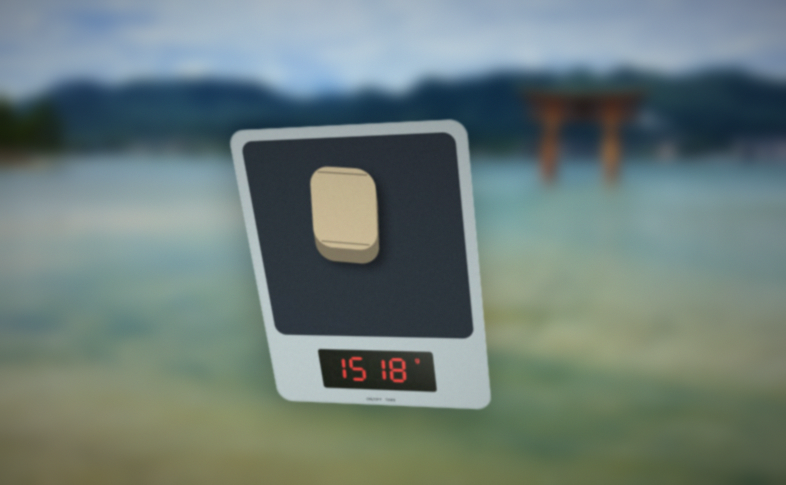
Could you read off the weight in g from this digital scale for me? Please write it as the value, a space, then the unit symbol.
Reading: 1518 g
